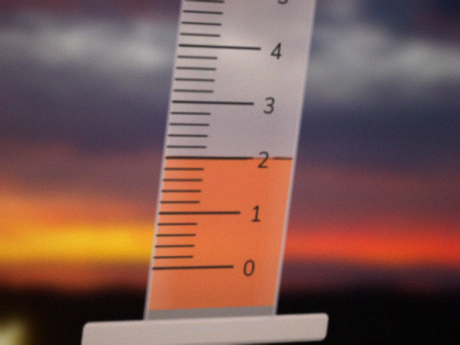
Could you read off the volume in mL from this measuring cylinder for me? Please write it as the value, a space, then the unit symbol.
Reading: 2 mL
